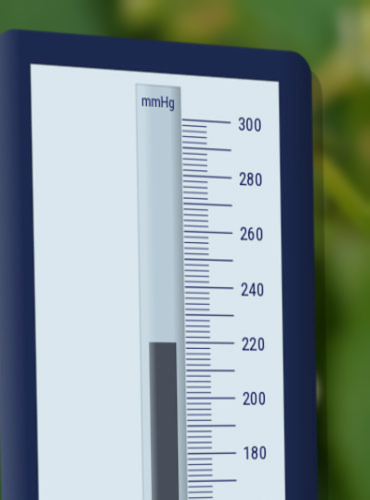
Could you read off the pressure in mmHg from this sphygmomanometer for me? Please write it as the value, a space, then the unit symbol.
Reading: 220 mmHg
